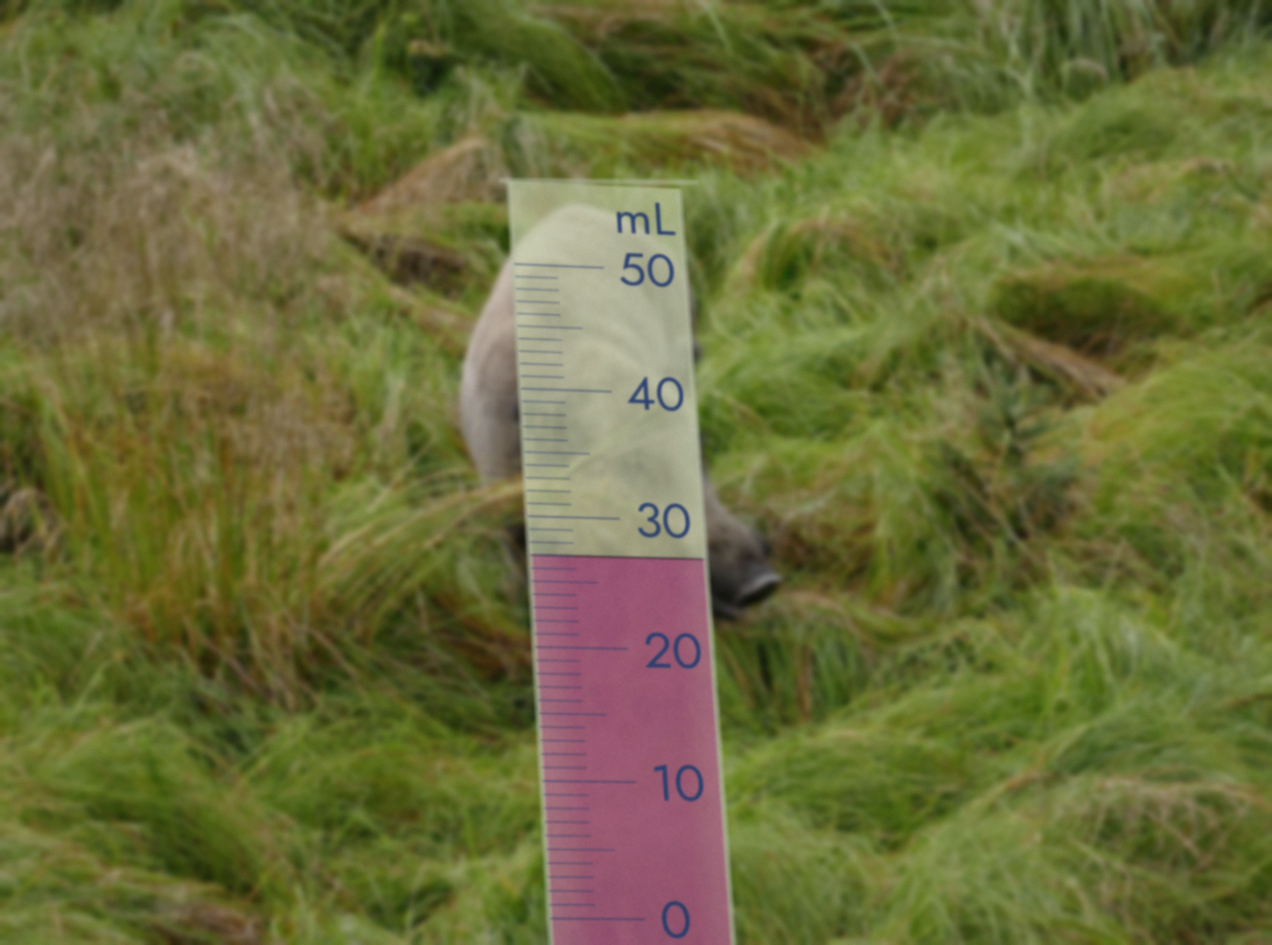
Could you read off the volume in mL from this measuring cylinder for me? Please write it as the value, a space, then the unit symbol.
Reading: 27 mL
